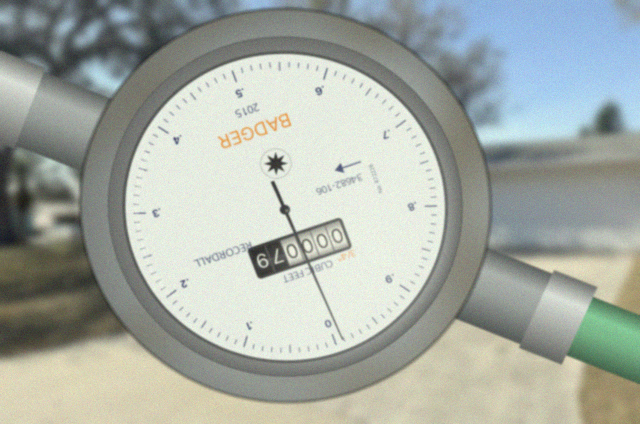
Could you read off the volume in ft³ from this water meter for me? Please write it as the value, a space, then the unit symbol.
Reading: 78.99 ft³
